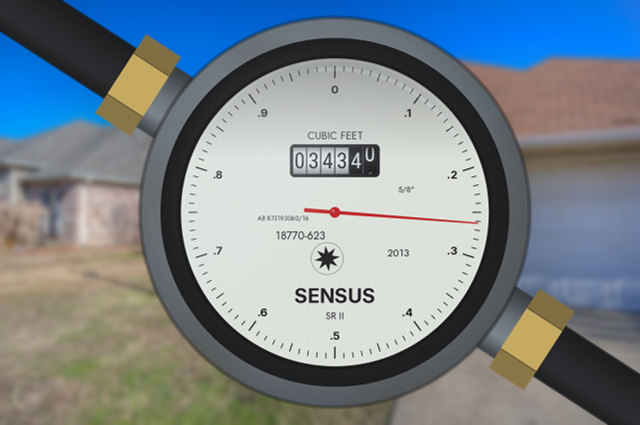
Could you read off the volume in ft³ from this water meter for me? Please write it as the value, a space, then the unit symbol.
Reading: 34340.26 ft³
